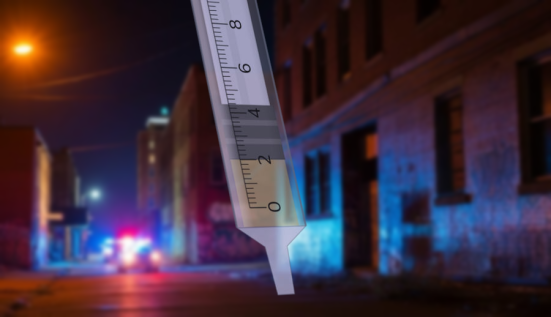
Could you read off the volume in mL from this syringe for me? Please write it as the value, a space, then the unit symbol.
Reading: 2 mL
